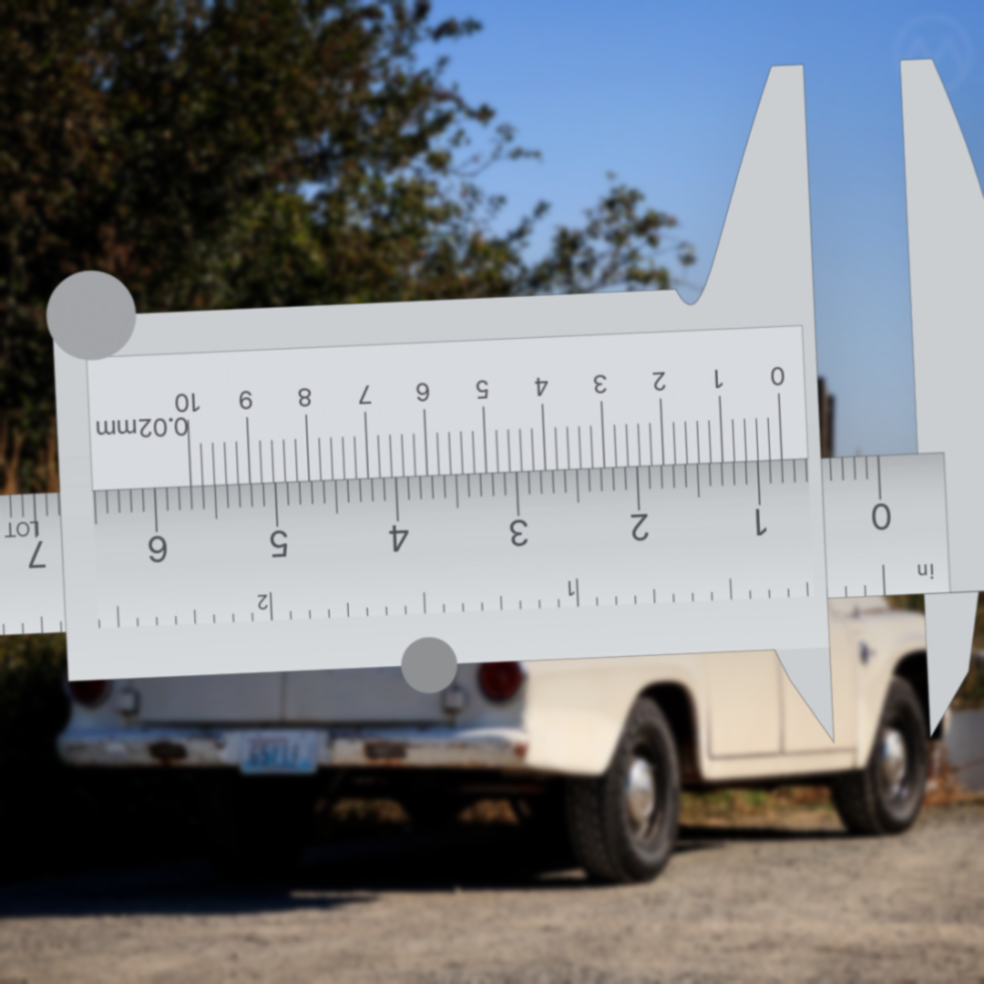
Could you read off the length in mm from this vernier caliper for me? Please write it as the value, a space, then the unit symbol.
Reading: 8.0 mm
